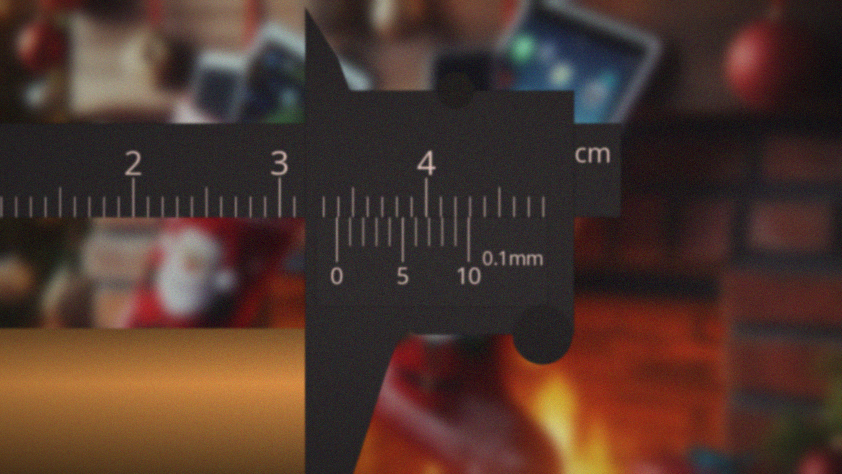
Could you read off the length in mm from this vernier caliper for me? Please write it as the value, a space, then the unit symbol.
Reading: 33.9 mm
